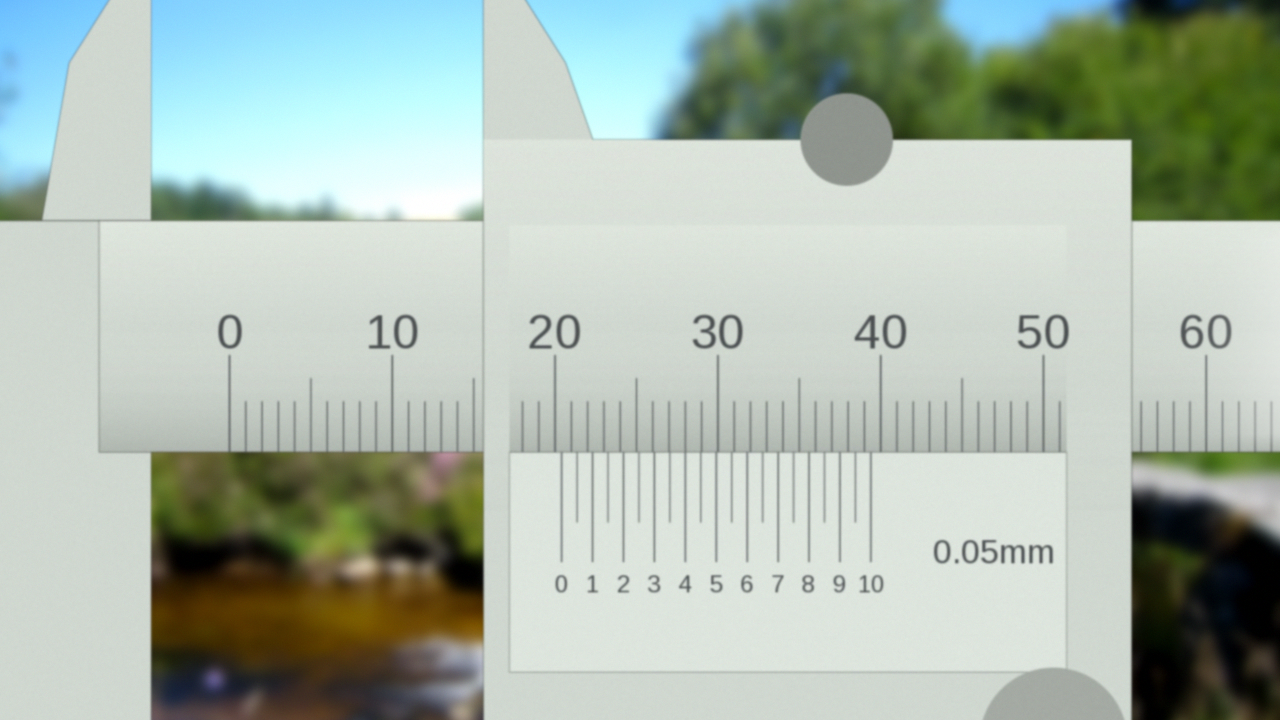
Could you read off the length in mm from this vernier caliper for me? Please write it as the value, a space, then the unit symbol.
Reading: 20.4 mm
